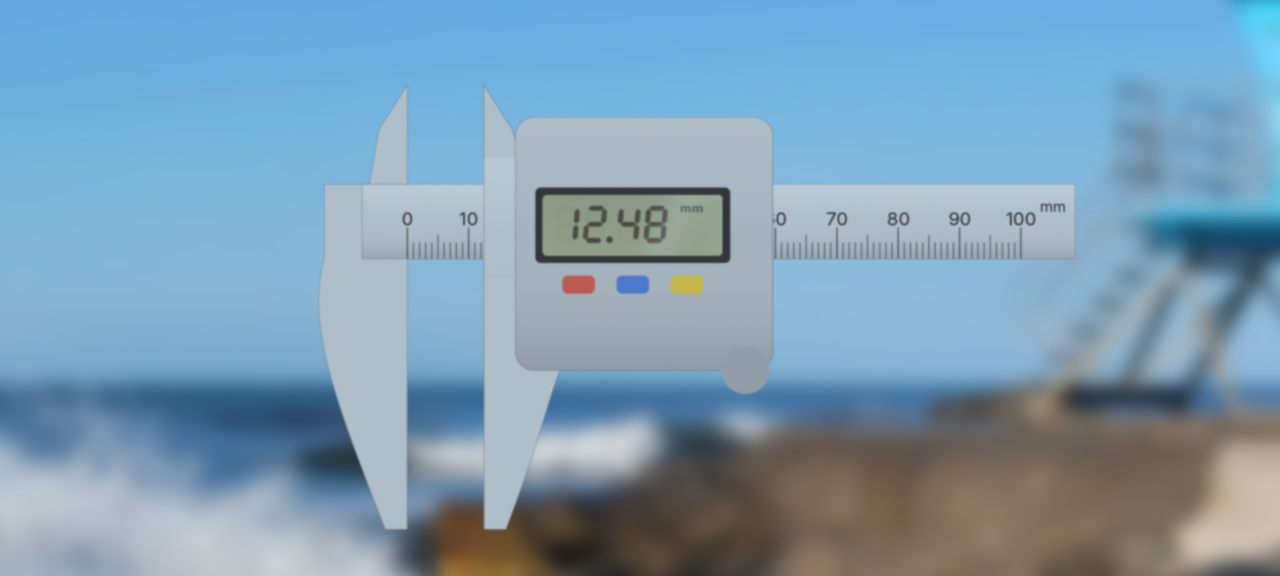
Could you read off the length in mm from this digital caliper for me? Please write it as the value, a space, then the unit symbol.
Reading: 12.48 mm
